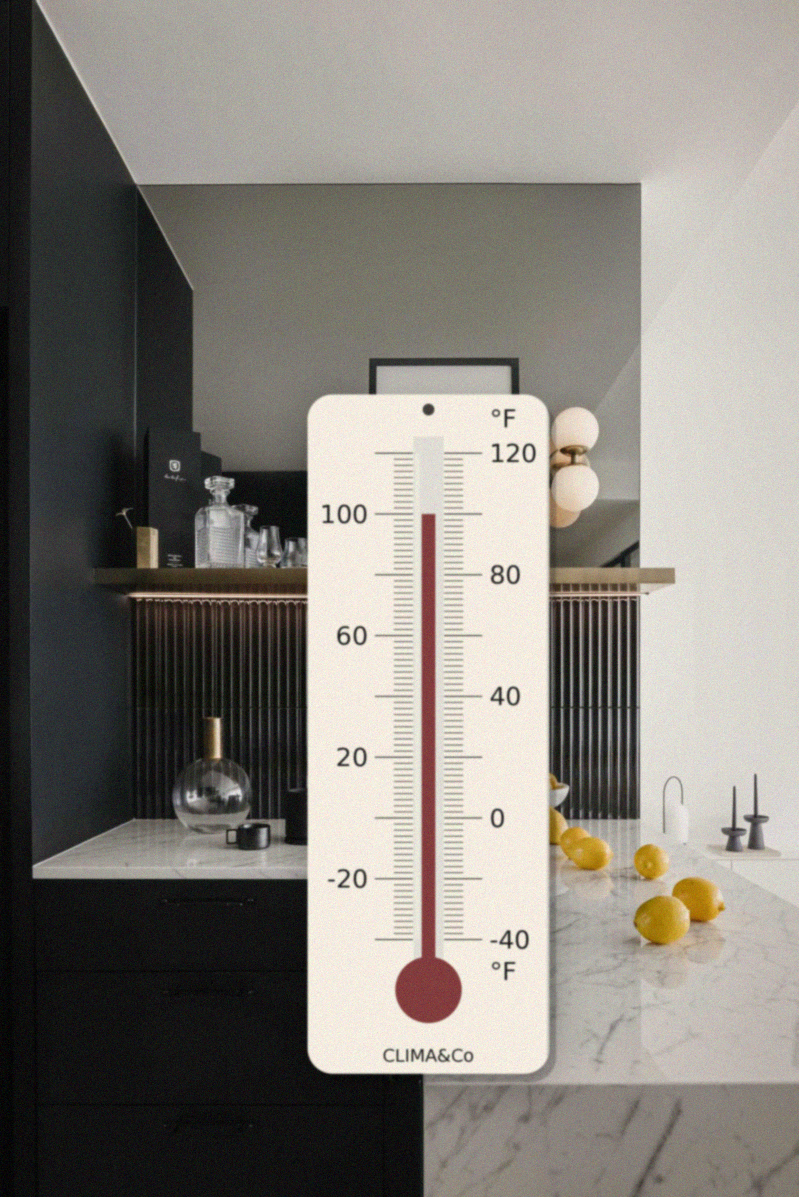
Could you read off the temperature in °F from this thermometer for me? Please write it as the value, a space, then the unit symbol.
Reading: 100 °F
